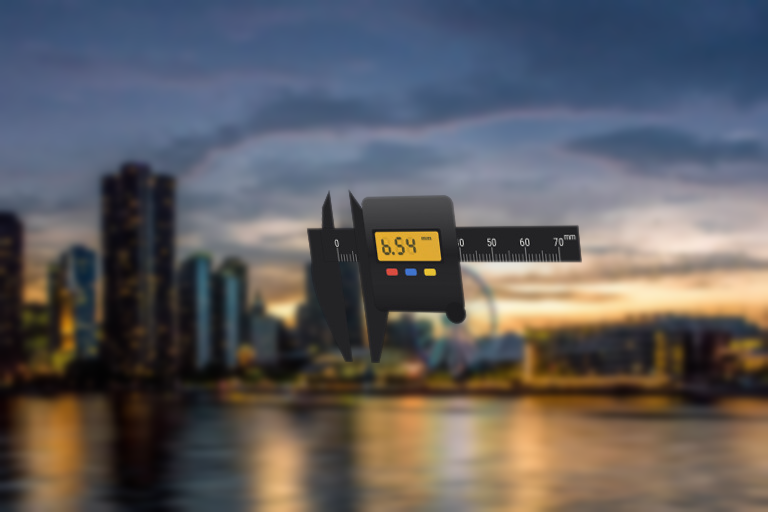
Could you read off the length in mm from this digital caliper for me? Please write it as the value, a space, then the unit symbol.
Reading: 6.54 mm
